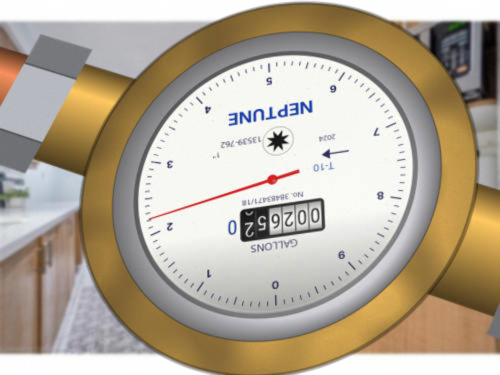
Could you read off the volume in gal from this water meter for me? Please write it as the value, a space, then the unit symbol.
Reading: 26522.2 gal
